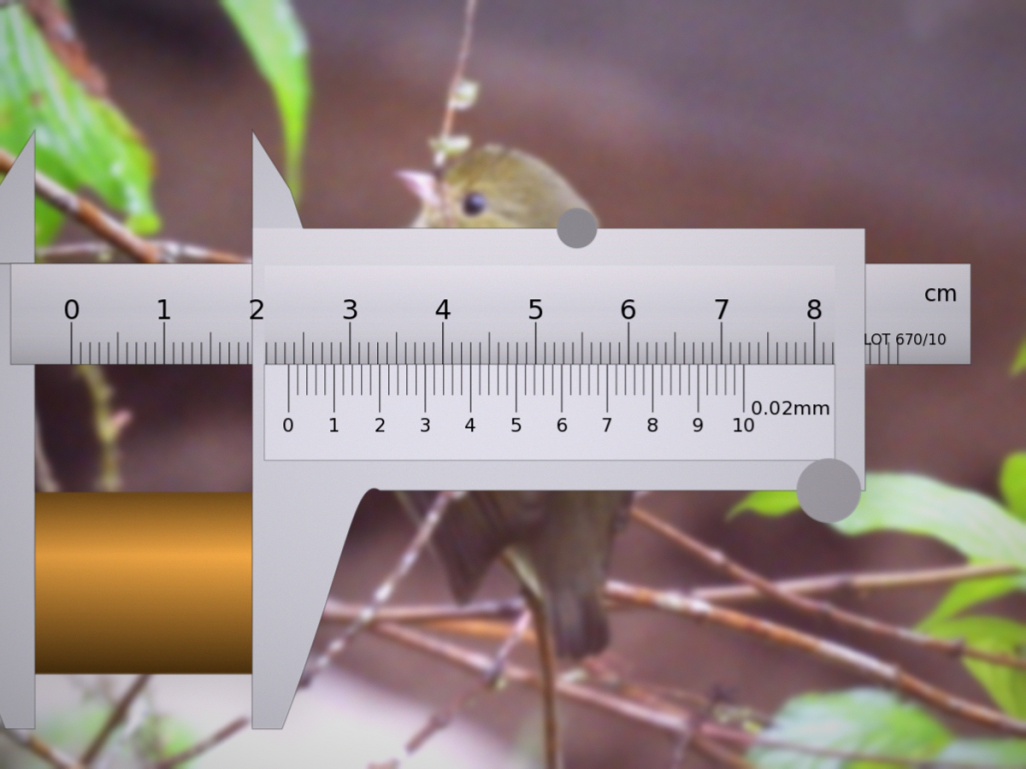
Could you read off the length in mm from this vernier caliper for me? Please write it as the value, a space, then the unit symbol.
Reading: 23.4 mm
